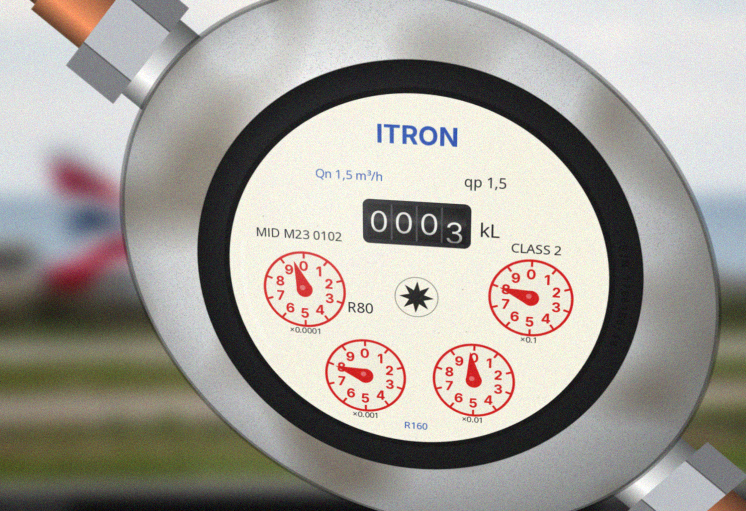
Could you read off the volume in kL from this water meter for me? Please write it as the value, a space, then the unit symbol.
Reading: 2.7979 kL
